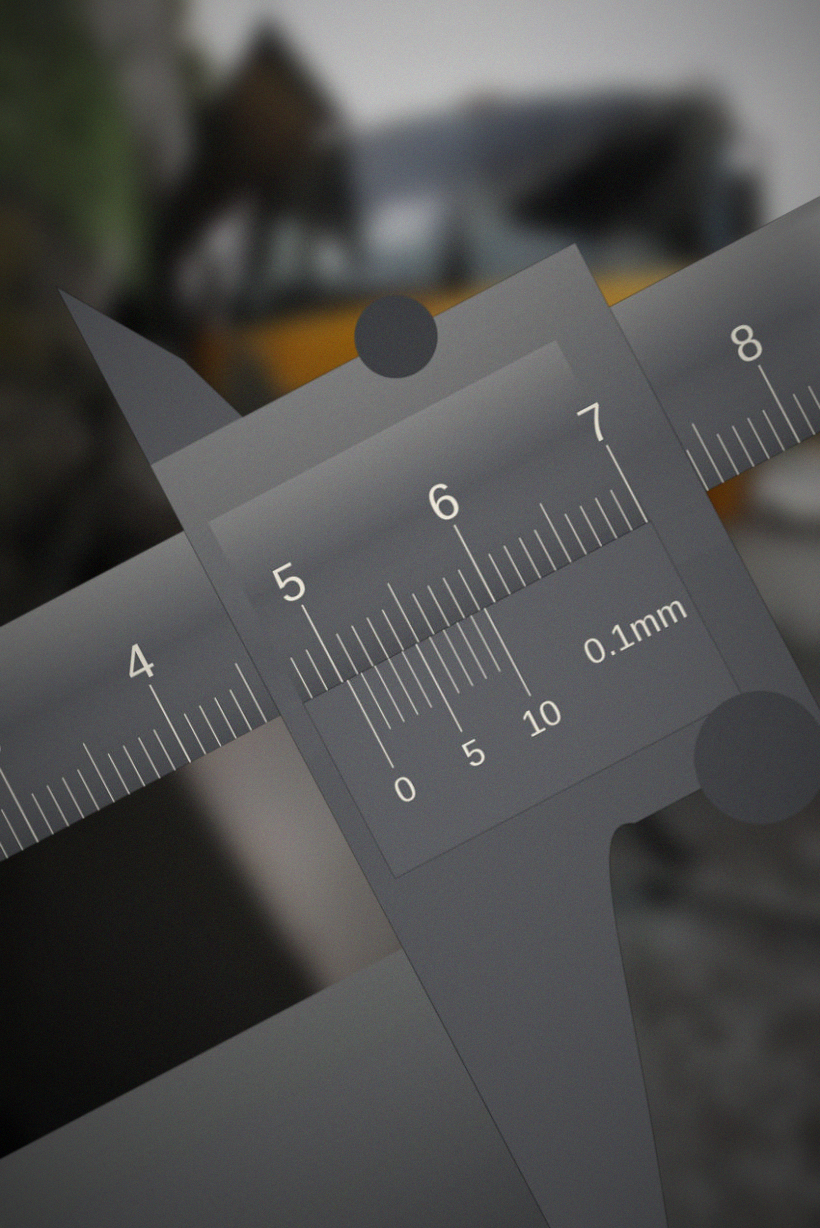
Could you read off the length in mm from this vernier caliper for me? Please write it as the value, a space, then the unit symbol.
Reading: 50.3 mm
